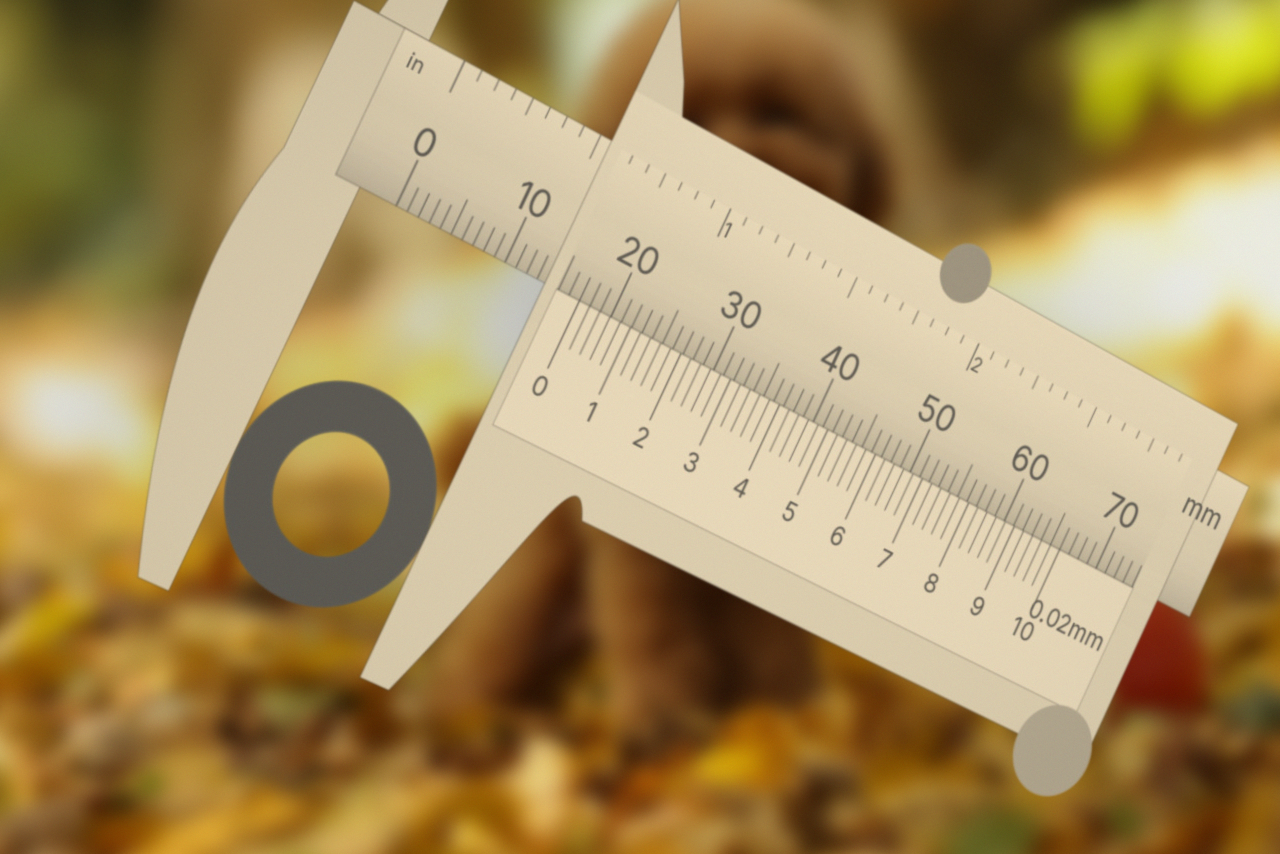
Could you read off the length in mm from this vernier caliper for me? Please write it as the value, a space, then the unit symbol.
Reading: 17.0 mm
